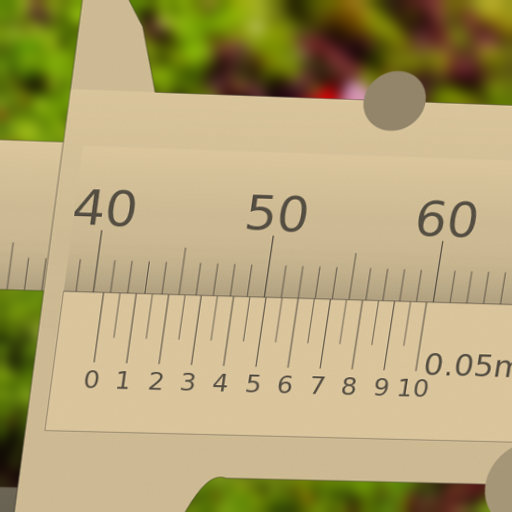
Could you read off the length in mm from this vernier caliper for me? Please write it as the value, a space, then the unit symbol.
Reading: 40.6 mm
